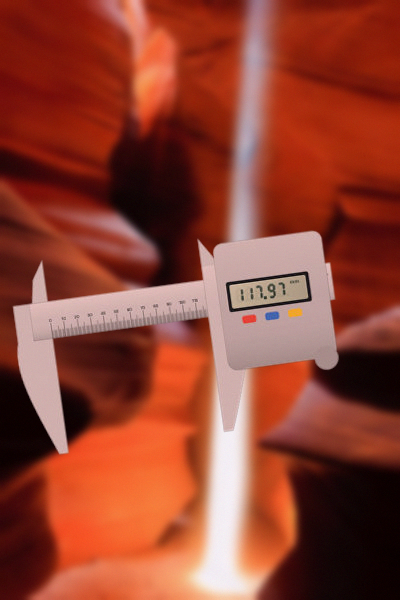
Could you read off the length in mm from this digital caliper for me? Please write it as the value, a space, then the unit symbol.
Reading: 117.97 mm
